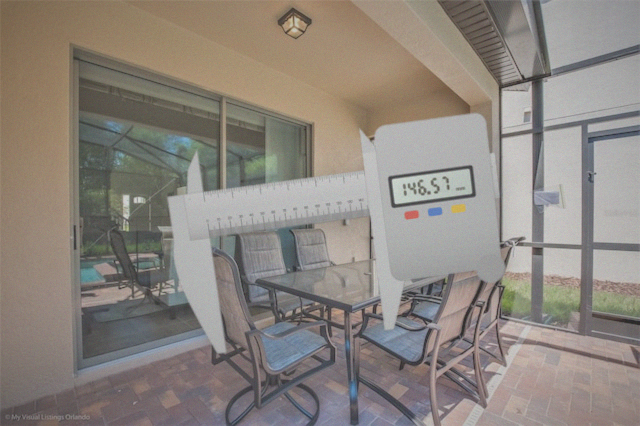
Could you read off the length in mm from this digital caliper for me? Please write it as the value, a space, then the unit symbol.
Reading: 146.57 mm
